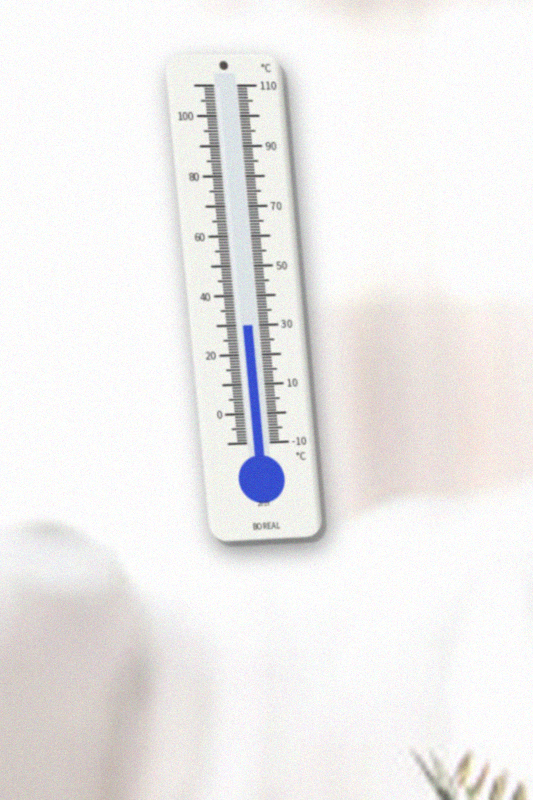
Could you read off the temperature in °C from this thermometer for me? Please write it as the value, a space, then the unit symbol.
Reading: 30 °C
